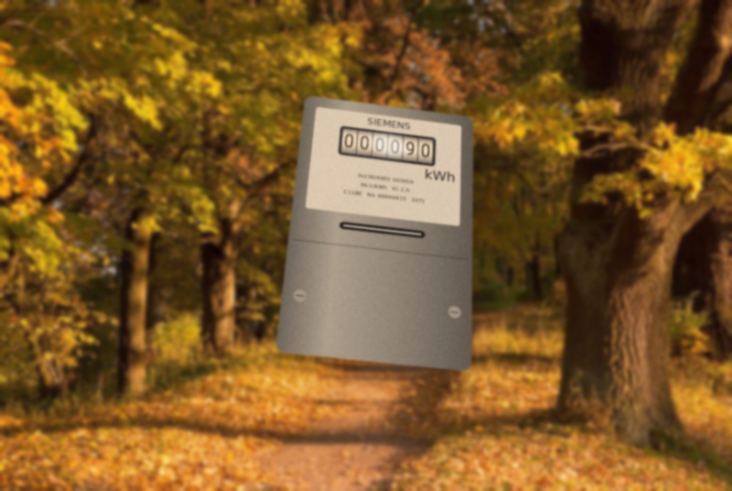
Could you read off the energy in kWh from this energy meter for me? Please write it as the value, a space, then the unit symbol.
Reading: 90 kWh
